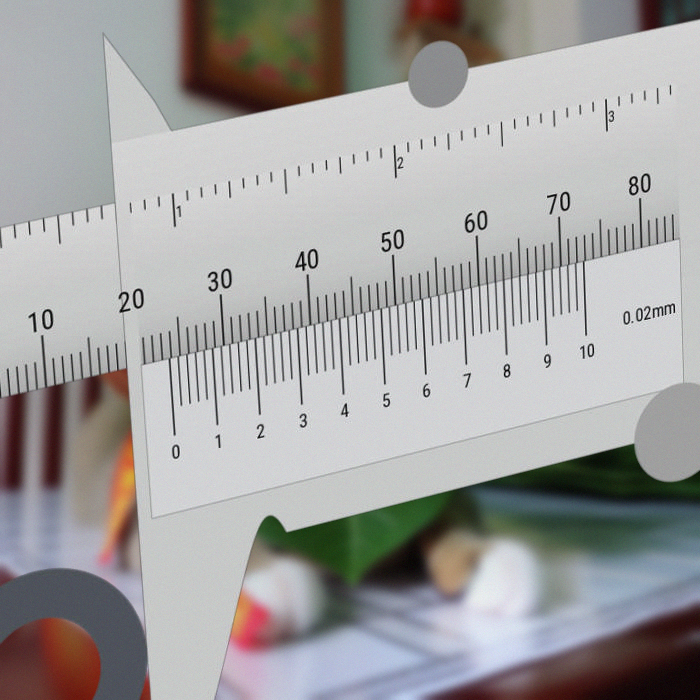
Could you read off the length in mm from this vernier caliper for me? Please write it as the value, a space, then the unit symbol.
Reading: 23.8 mm
